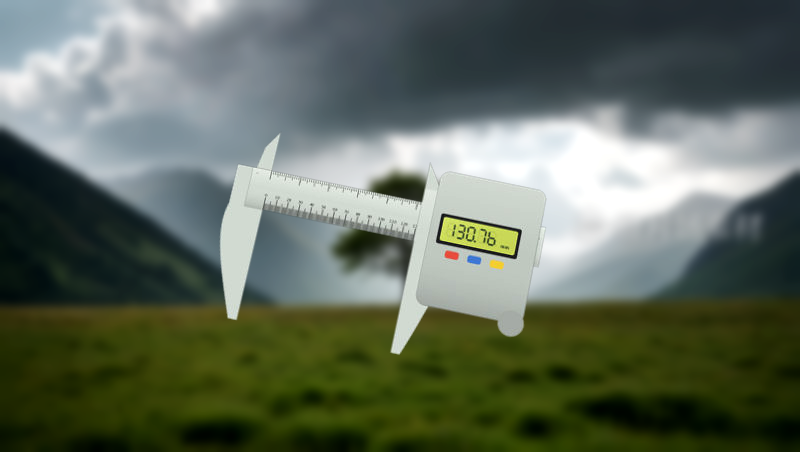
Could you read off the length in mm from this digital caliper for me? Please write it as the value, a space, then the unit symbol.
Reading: 130.76 mm
